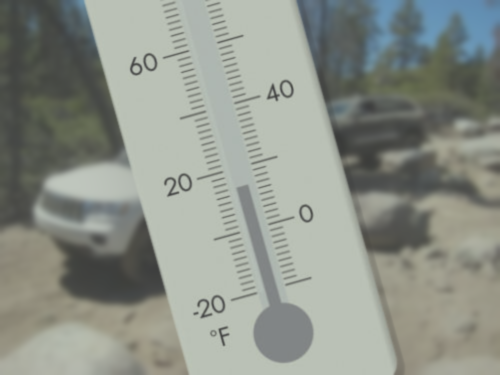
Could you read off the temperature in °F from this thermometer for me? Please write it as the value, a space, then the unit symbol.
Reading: 14 °F
